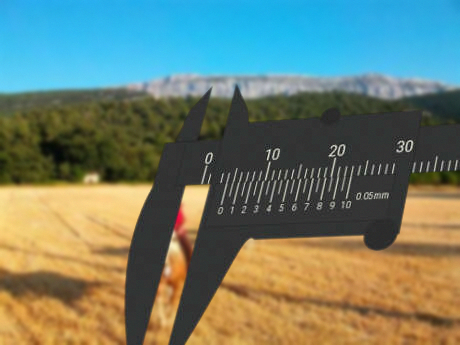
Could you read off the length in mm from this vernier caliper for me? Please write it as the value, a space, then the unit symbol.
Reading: 4.0 mm
